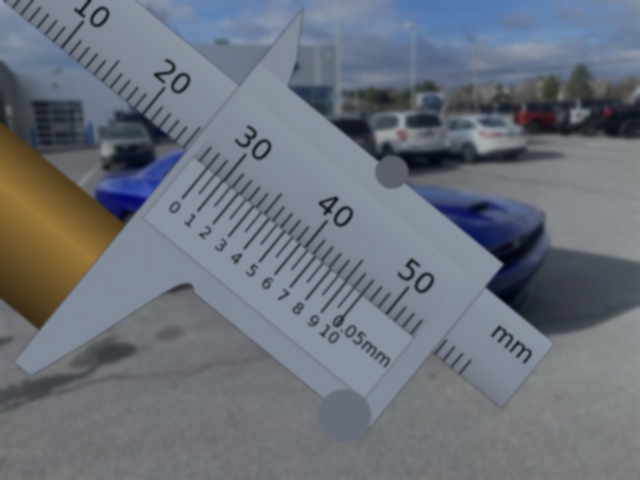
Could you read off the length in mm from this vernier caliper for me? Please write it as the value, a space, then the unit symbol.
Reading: 28.0 mm
